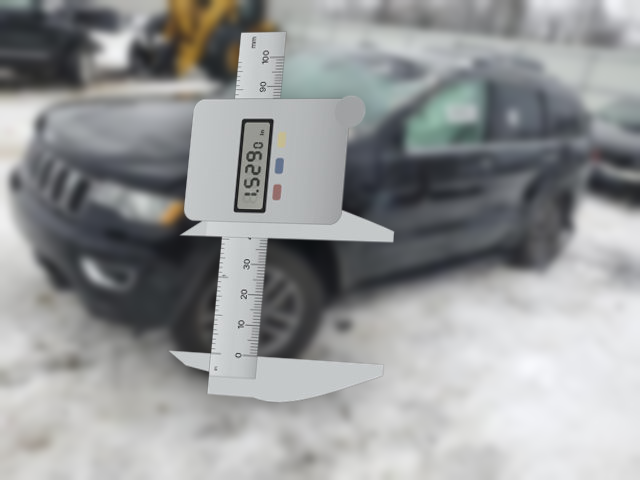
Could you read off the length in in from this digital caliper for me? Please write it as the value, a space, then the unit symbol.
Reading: 1.5290 in
